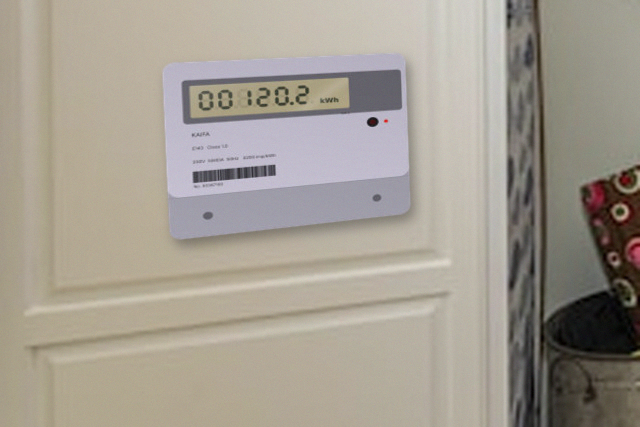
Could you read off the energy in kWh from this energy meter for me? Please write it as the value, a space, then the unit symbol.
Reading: 120.2 kWh
